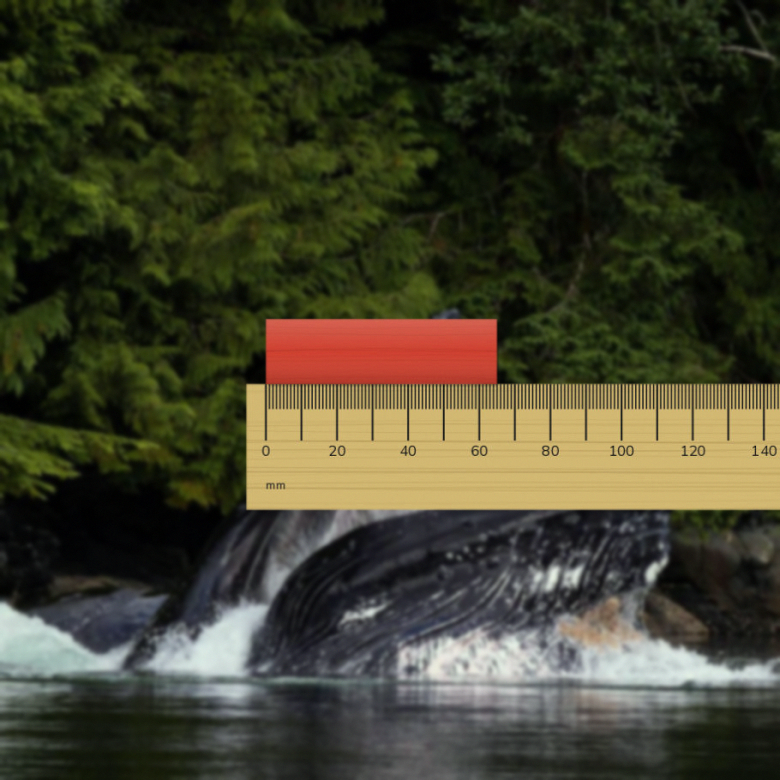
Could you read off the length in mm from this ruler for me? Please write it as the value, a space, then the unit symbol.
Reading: 65 mm
